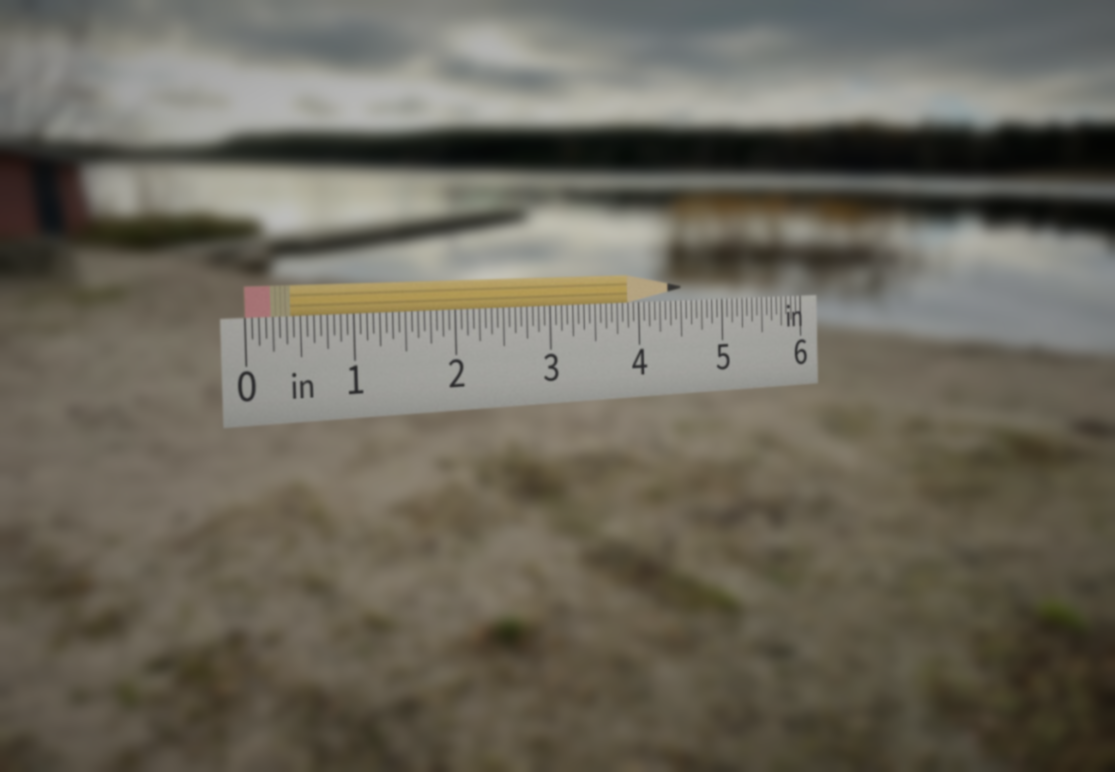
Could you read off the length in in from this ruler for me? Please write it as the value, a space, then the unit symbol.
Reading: 4.5 in
